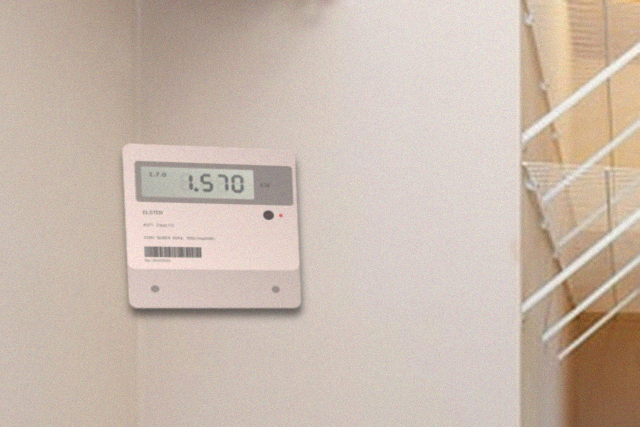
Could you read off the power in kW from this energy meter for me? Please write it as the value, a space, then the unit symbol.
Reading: 1.570 kW
